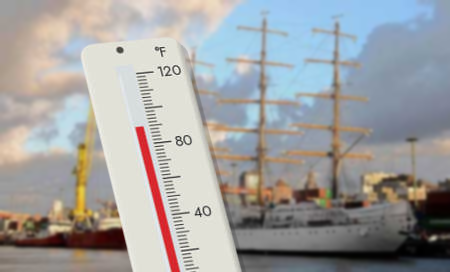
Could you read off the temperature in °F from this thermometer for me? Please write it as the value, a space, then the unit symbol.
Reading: 90 °F
